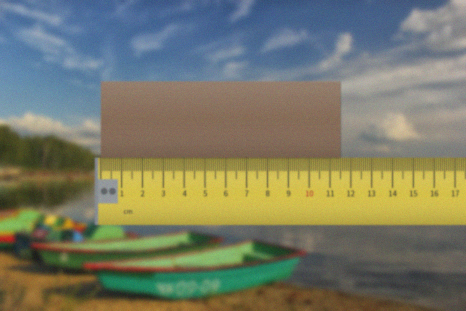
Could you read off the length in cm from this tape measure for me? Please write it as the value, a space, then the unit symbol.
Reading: 11.5 cm
